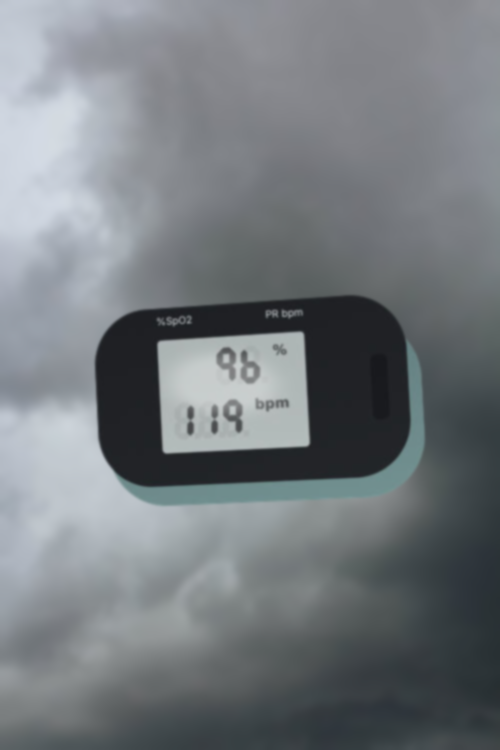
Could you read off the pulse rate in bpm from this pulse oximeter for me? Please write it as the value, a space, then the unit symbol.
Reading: 119 bpm
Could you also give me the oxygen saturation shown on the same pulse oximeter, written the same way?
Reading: 96 %
